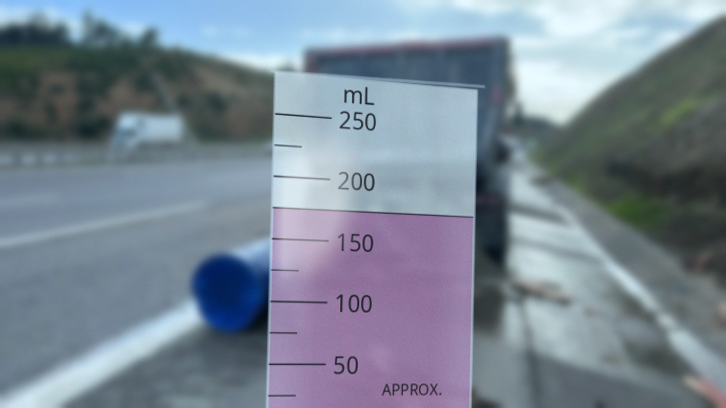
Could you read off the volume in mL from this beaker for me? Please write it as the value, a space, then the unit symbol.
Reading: 175 mL
